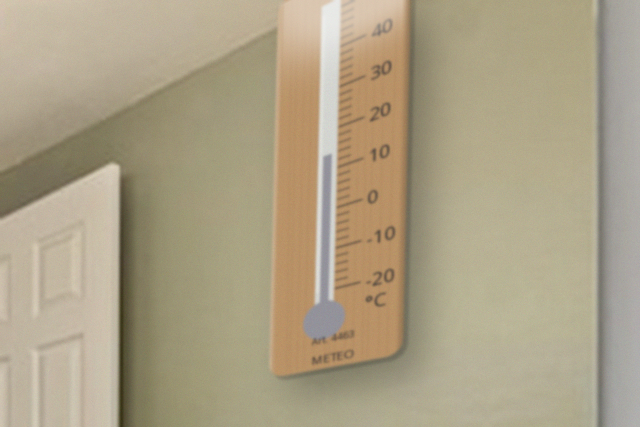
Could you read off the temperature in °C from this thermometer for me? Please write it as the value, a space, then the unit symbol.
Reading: 14 °C
